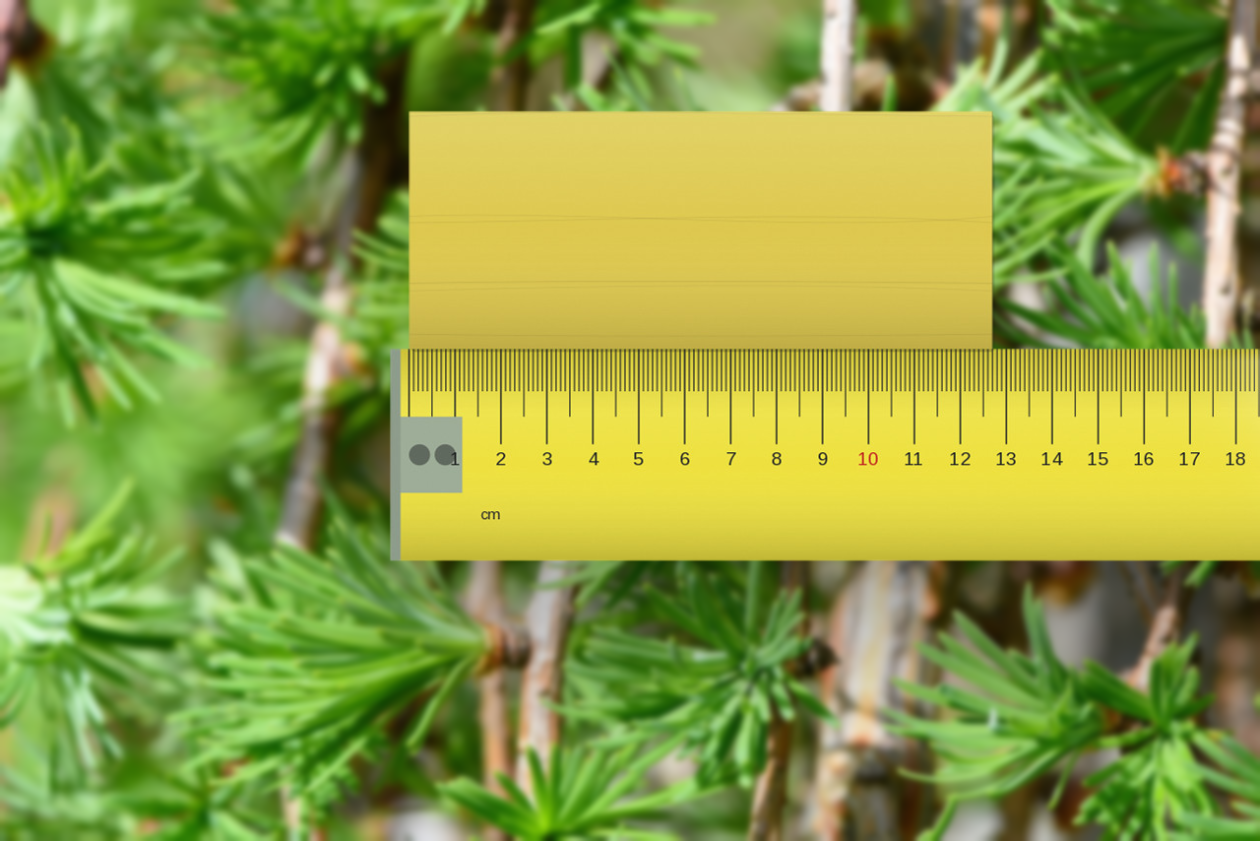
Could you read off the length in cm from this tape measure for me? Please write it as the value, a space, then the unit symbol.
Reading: 12.7 cm
